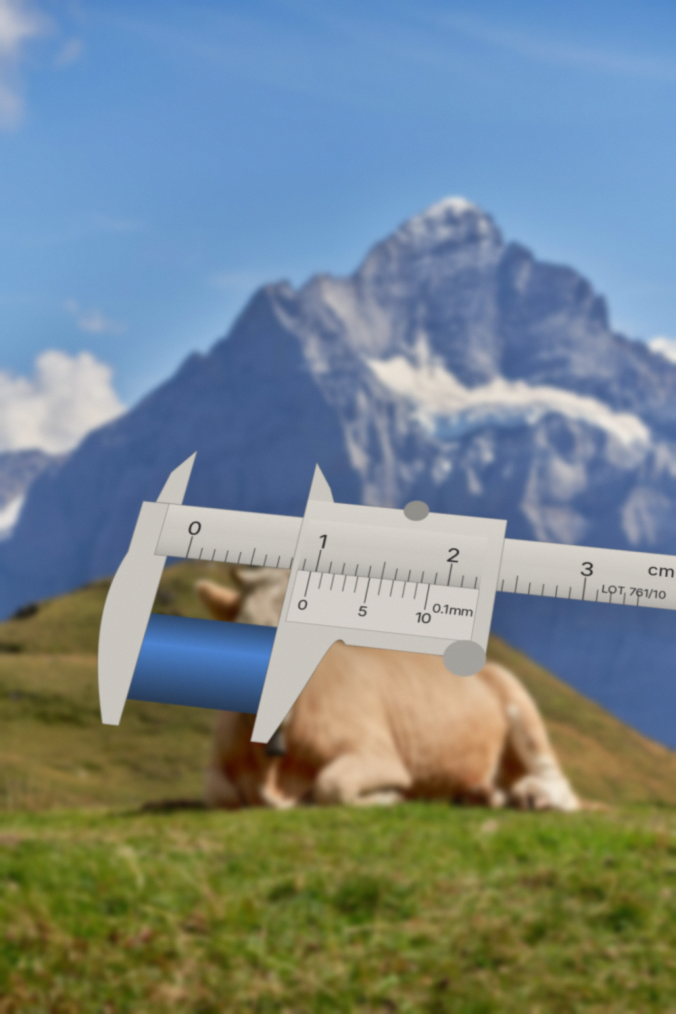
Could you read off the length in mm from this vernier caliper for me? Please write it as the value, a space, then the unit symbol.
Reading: 9.6 mm
